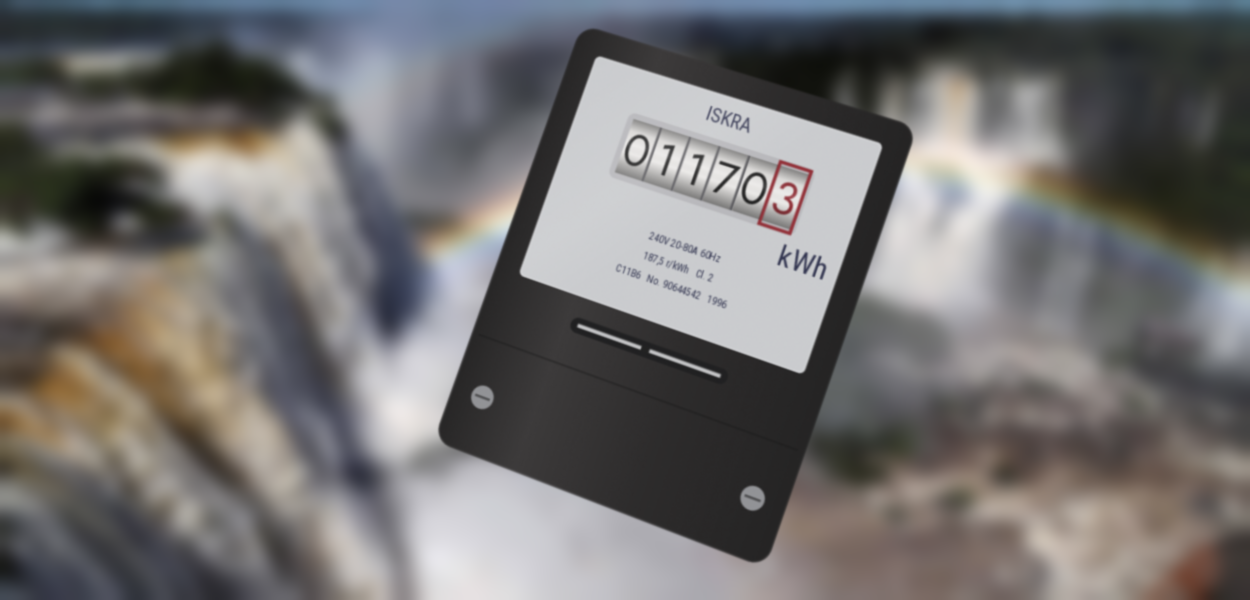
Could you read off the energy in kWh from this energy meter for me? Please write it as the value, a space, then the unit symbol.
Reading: 1170.3 kWh
